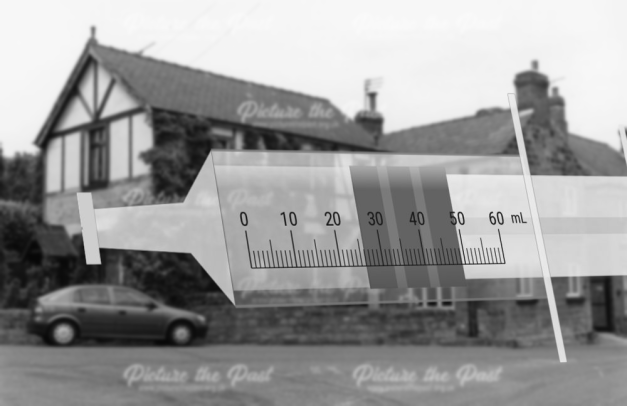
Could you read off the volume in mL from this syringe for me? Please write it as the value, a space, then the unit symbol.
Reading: 26 mL
